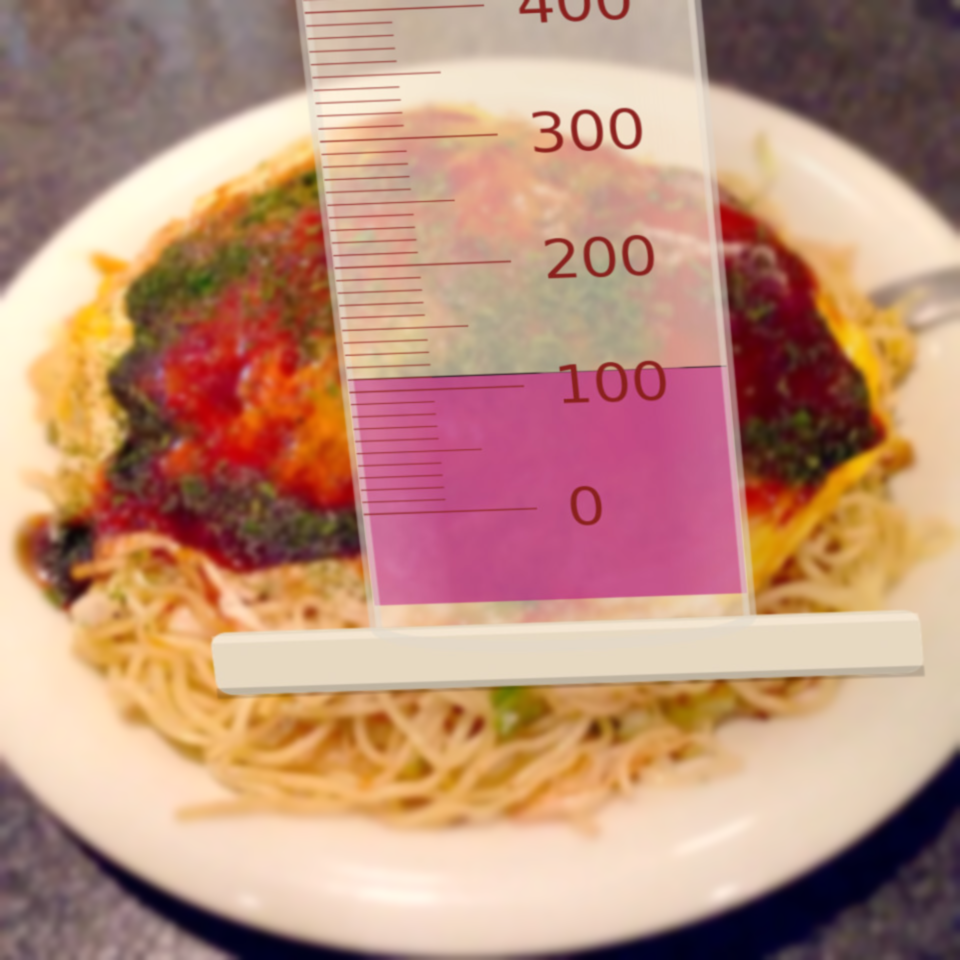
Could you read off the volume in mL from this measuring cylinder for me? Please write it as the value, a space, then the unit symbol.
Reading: 110 mL
